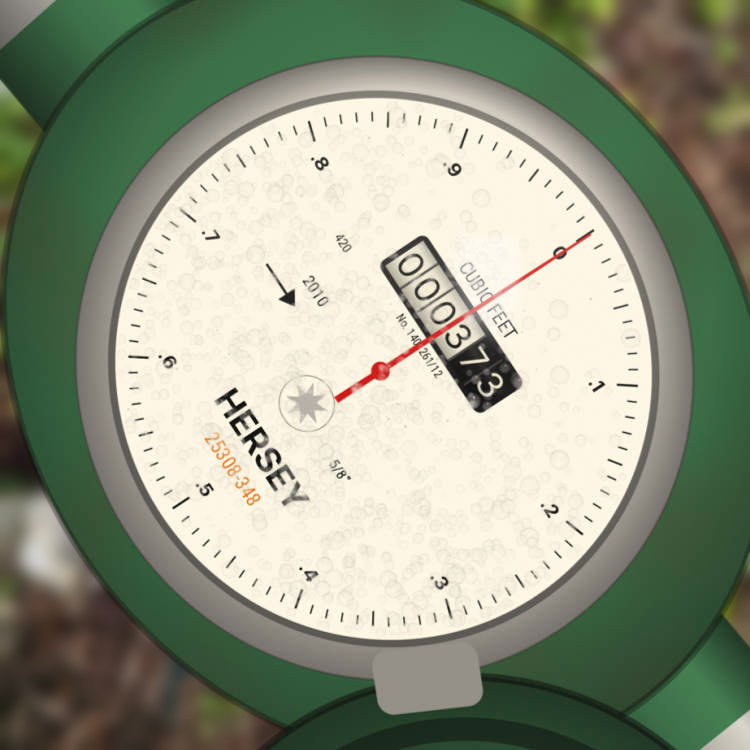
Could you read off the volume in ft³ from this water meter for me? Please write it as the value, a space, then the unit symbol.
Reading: 373.00 ft³
